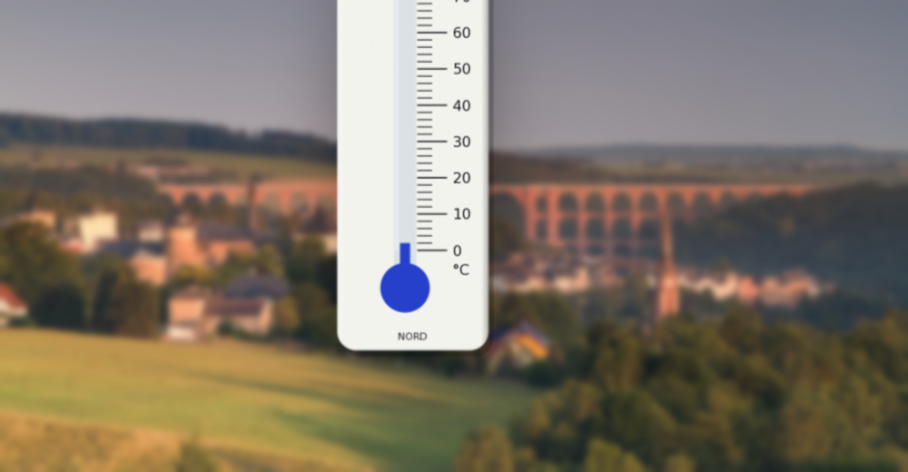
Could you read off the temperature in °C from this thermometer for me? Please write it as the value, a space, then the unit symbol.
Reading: 2 °C
